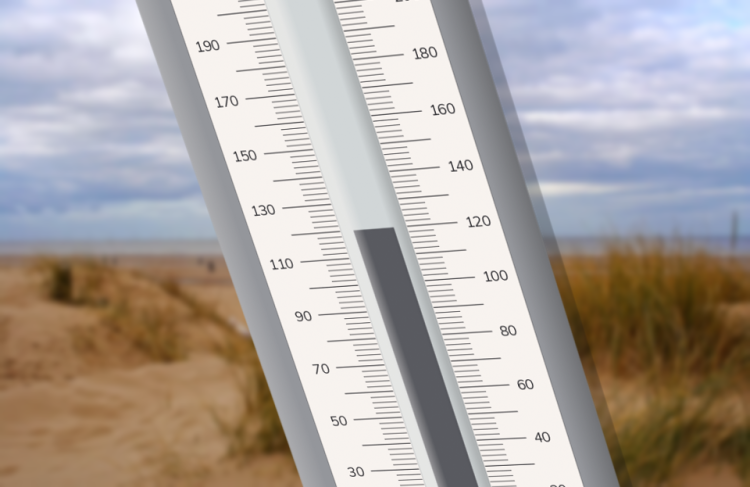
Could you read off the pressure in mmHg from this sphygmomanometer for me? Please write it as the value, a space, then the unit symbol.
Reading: 120 mmHg
